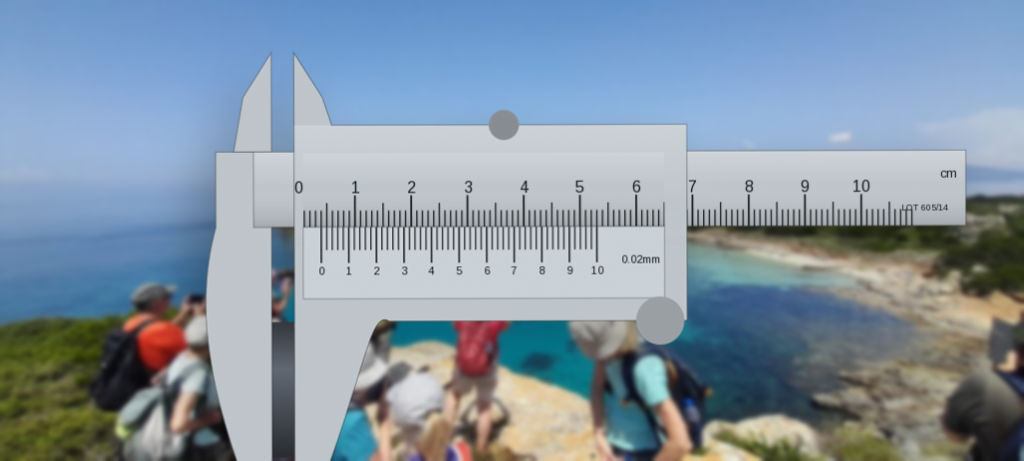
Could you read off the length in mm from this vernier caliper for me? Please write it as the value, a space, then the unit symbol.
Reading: 4.0 mm
